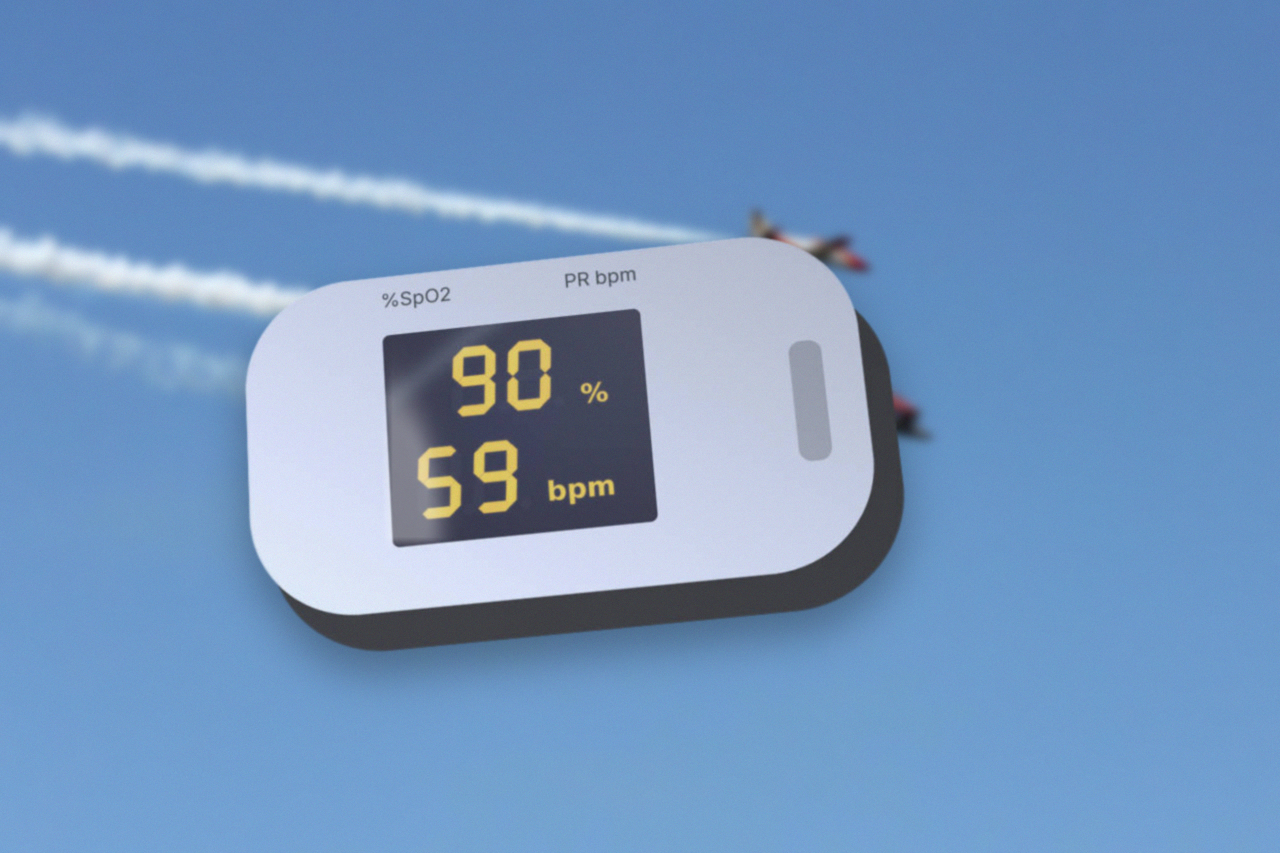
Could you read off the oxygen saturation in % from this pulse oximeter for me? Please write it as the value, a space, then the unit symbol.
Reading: 90 %
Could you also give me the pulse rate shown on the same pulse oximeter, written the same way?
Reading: 59 bpm
